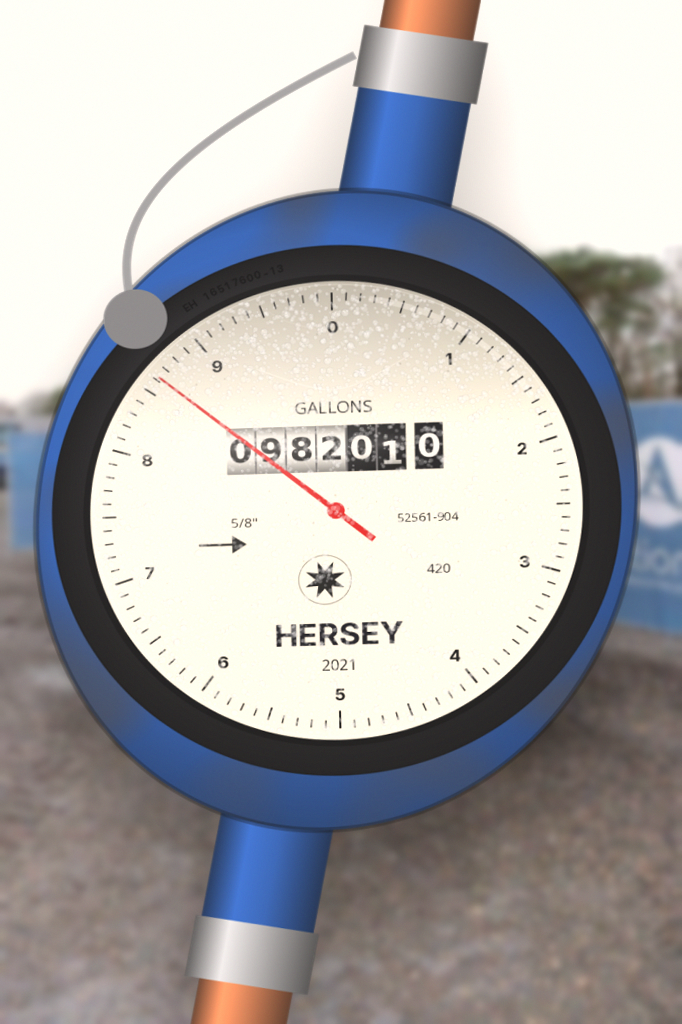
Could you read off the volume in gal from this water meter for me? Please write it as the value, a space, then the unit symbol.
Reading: 982008.6 gal
